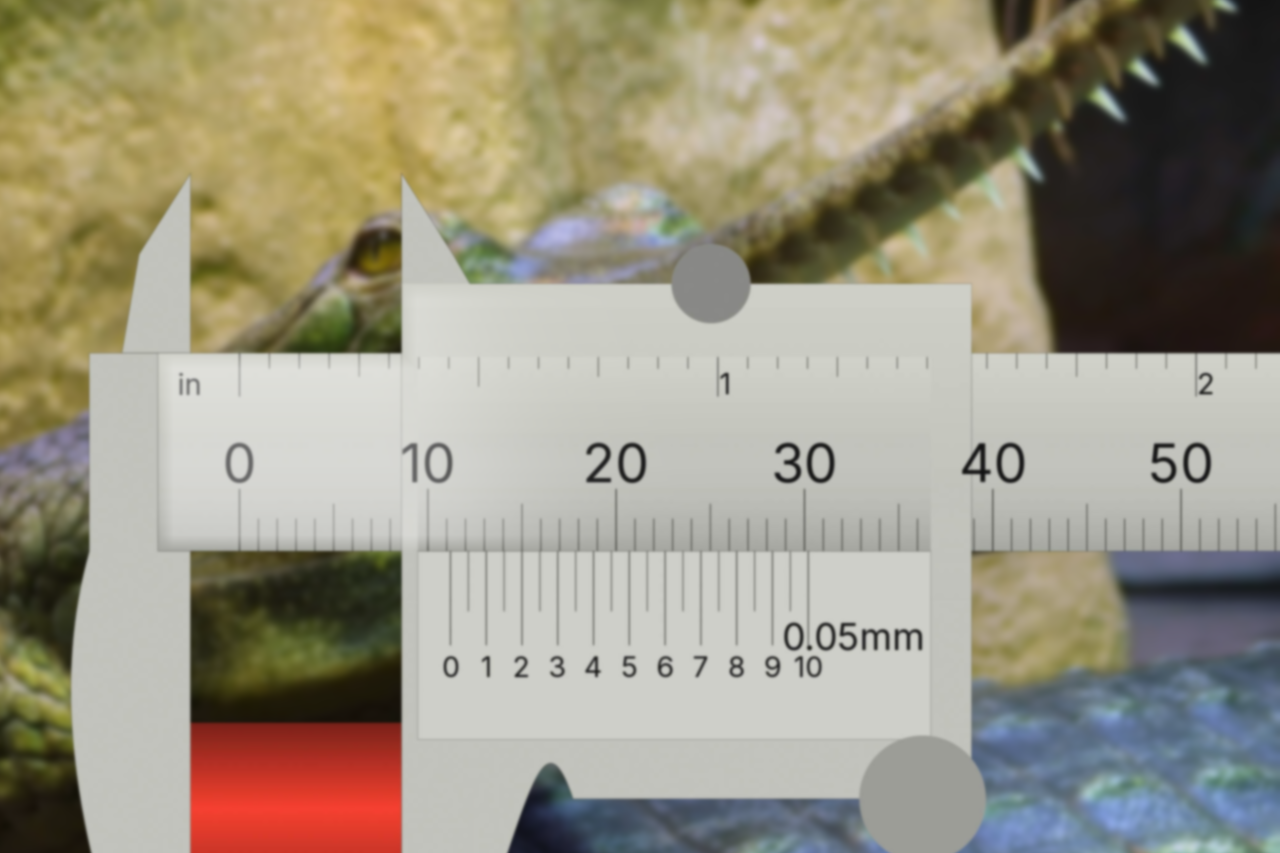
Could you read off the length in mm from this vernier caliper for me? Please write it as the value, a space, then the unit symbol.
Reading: 11.2 mm
